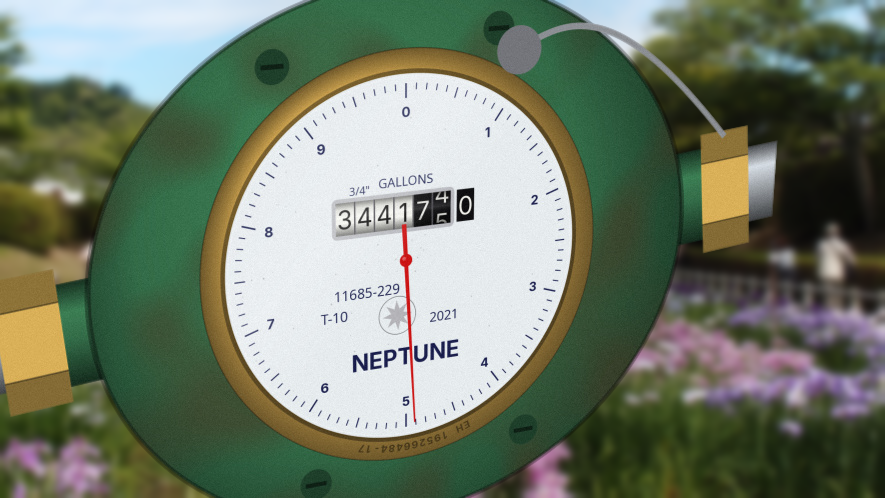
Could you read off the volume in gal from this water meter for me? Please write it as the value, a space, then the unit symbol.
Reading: 3441744.9 gal
